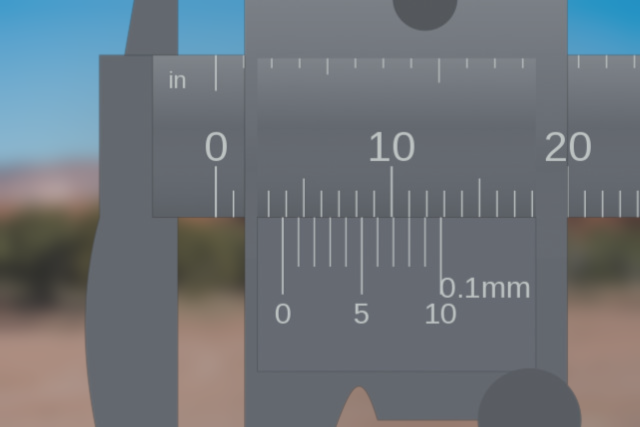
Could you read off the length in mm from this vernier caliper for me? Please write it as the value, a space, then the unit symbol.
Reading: 3.8 mm
